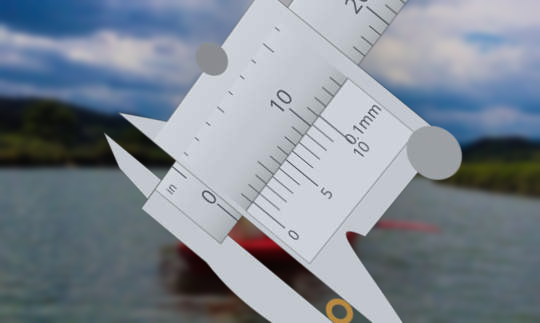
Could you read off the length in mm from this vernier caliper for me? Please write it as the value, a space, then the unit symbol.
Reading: 2.1 mm
